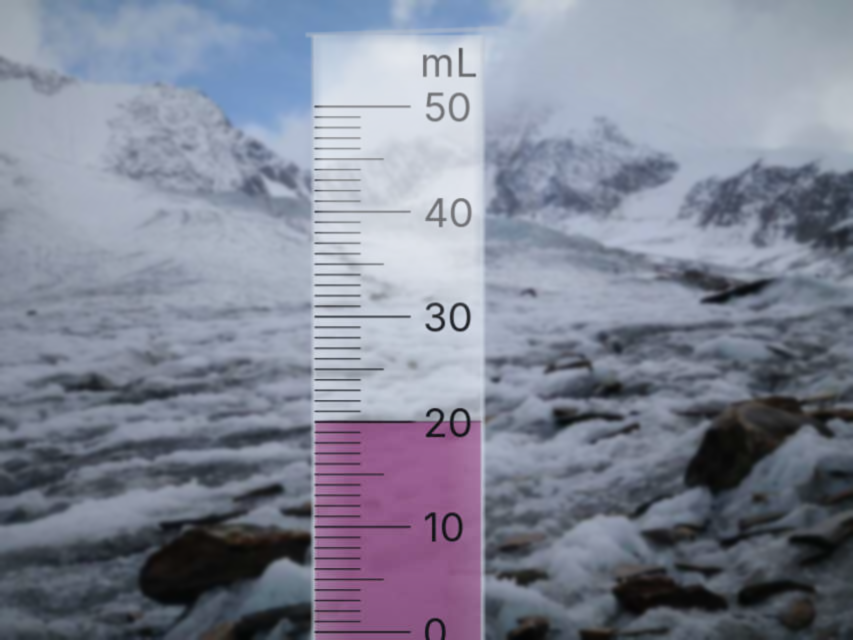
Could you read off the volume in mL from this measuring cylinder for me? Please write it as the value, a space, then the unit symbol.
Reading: 20 mL
